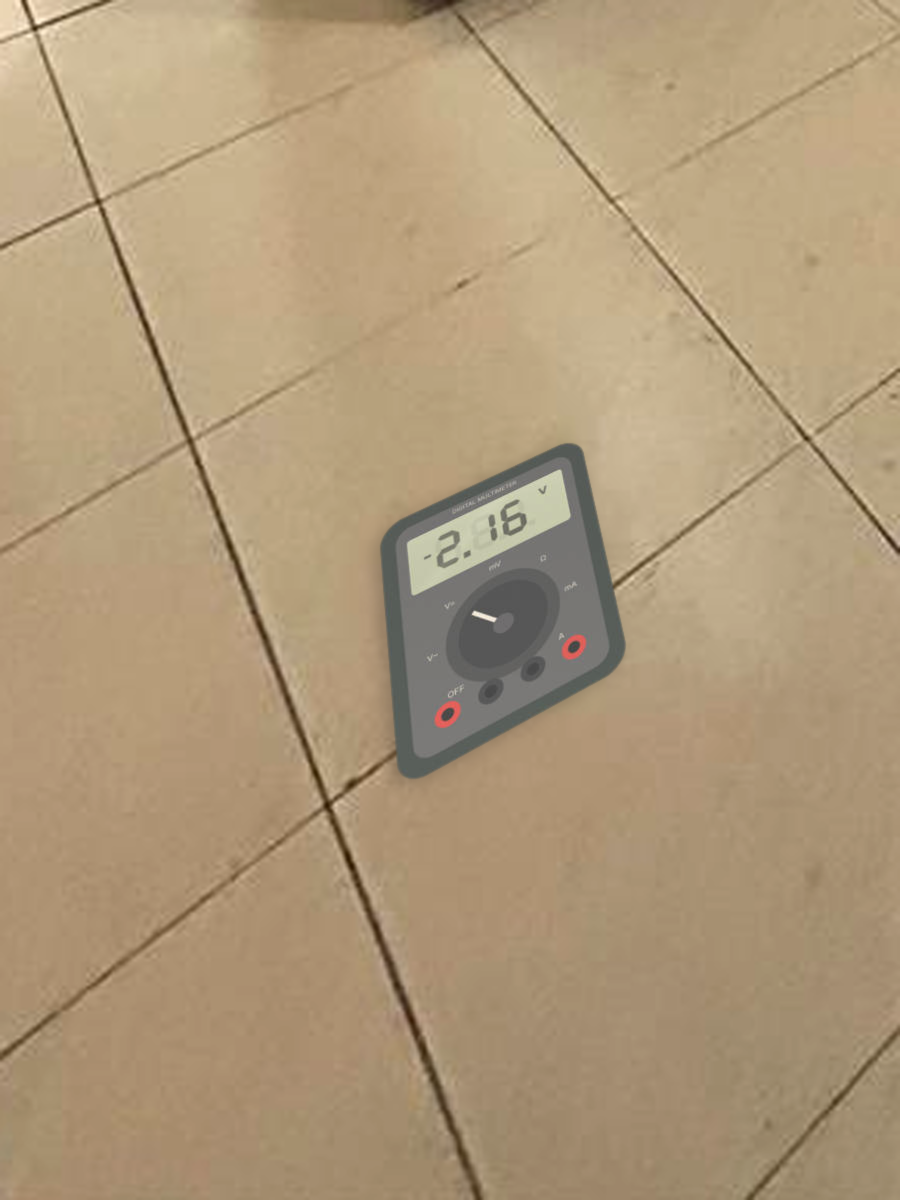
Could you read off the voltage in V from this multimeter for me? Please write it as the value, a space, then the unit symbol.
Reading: -2.16 V
